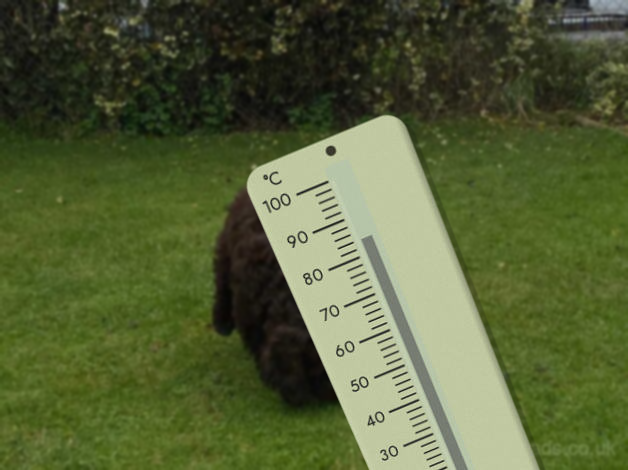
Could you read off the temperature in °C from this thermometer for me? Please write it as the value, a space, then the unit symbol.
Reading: 84 °C
